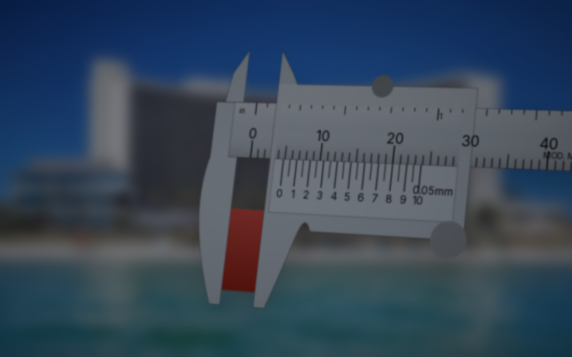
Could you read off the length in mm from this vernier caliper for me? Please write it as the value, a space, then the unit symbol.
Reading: 4.8 mm
